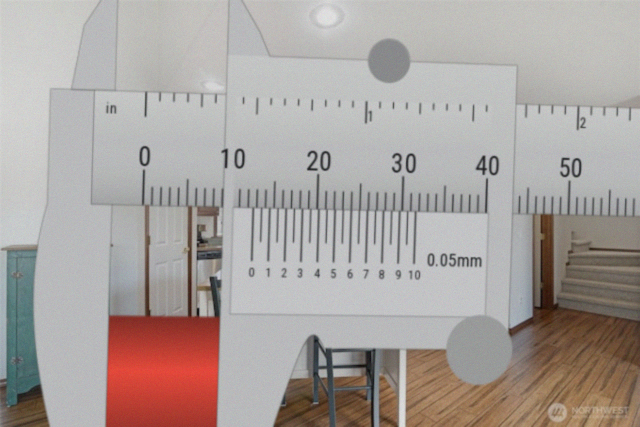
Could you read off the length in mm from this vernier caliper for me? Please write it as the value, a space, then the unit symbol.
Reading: 12.6 mm
